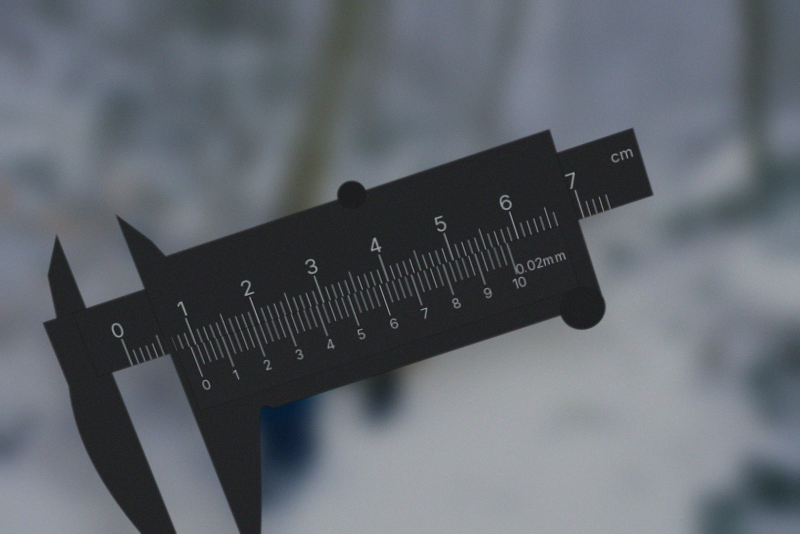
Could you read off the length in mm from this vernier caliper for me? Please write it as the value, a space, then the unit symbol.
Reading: 9.2 mm
